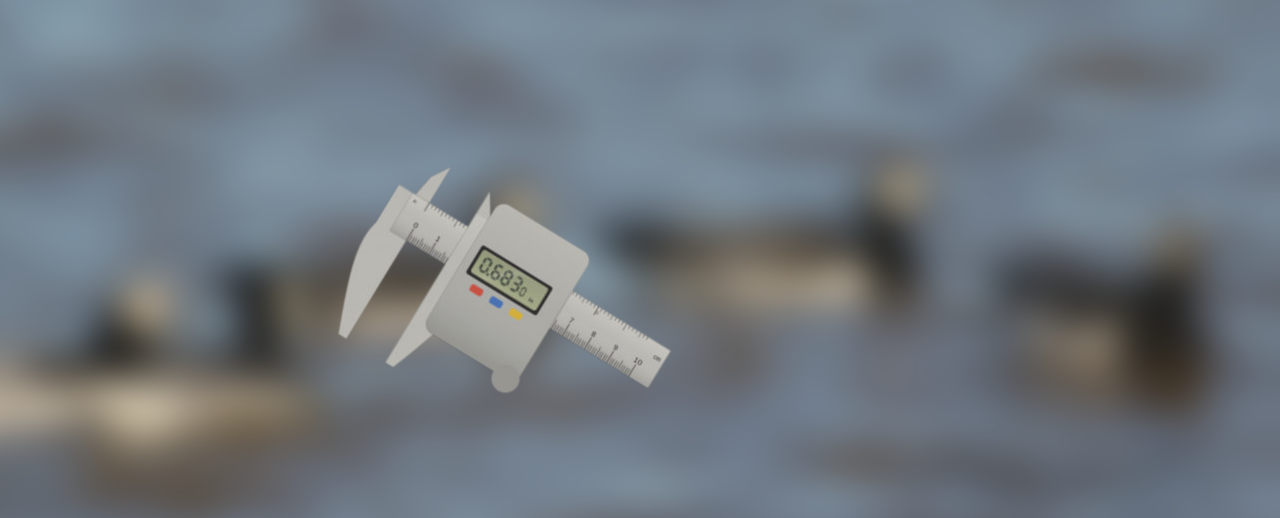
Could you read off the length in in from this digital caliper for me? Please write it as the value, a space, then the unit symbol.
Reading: 0.6830 in
